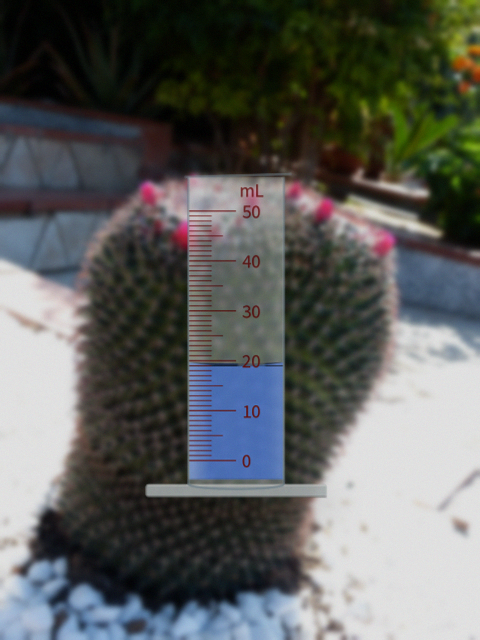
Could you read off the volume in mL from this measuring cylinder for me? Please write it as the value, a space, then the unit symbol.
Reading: 19 mL
